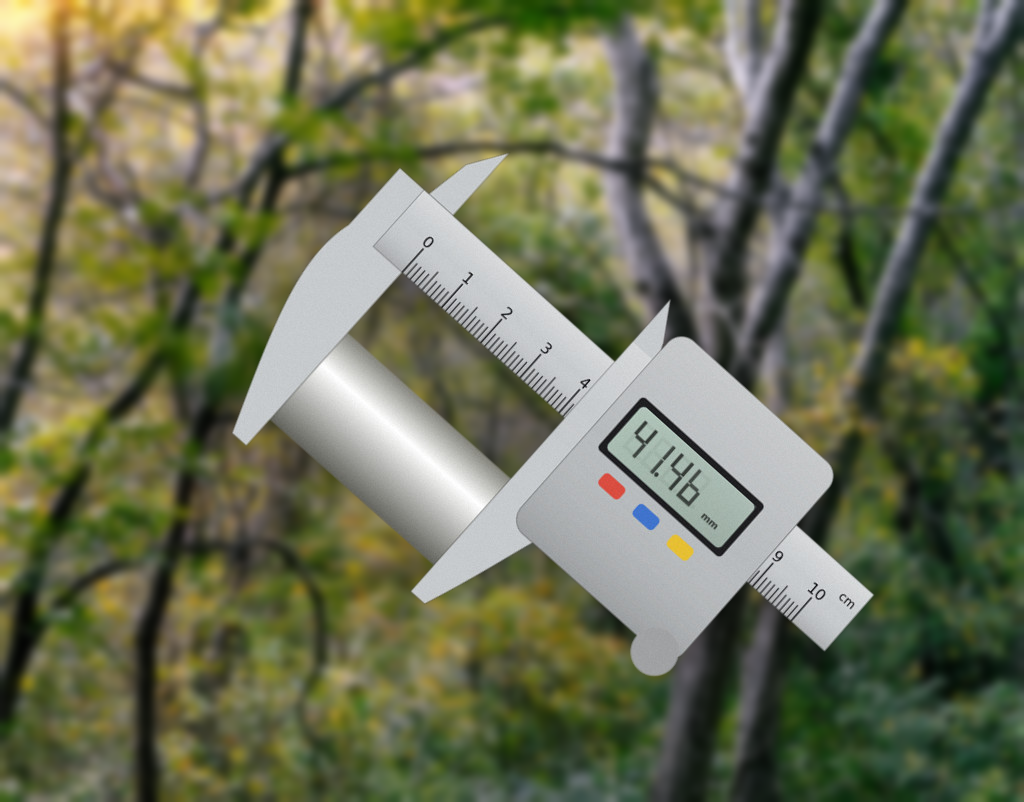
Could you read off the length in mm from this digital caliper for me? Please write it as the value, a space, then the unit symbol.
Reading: 41.46 mm
